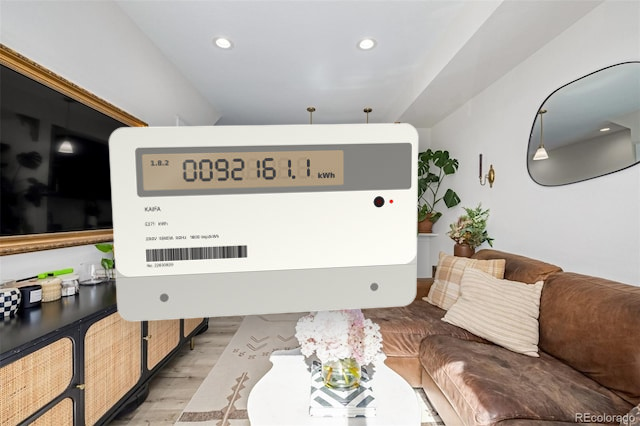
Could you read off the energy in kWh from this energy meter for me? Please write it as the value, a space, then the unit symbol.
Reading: 92161.1 kWh
